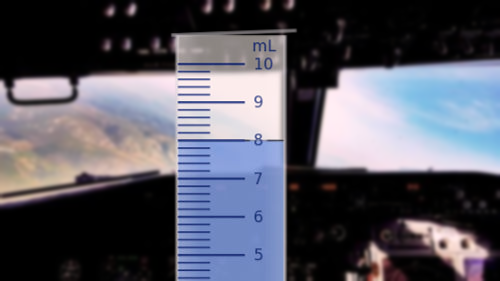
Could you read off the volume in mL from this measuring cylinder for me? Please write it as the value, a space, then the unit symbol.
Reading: 8 mL
